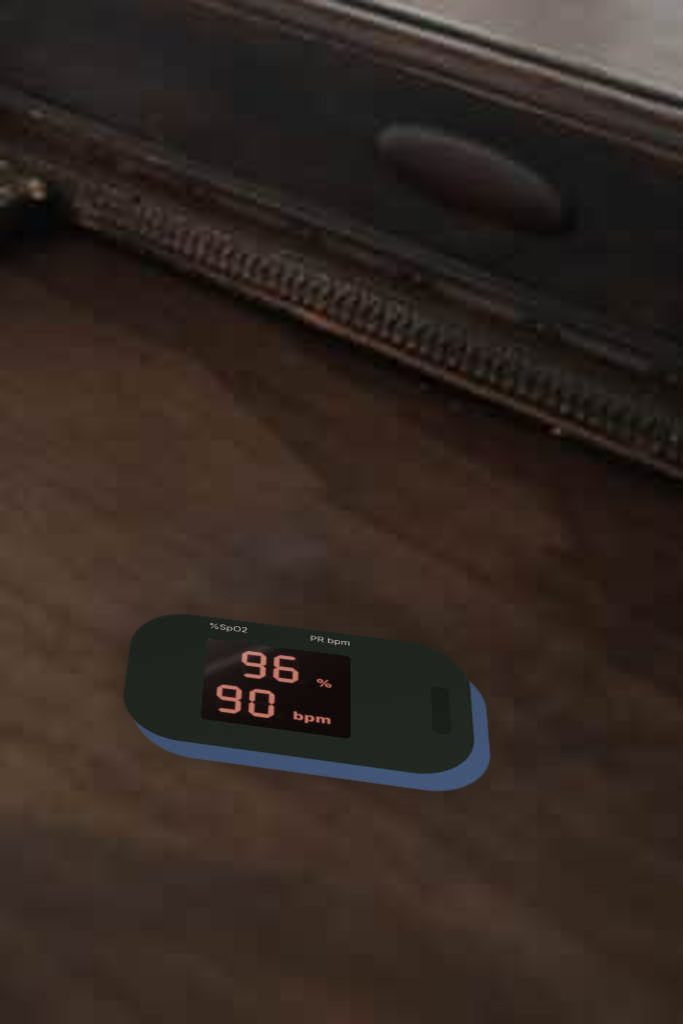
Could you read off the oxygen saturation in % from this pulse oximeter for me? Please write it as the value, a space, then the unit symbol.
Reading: 96 %
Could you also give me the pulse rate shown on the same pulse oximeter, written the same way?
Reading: 90 bpm
